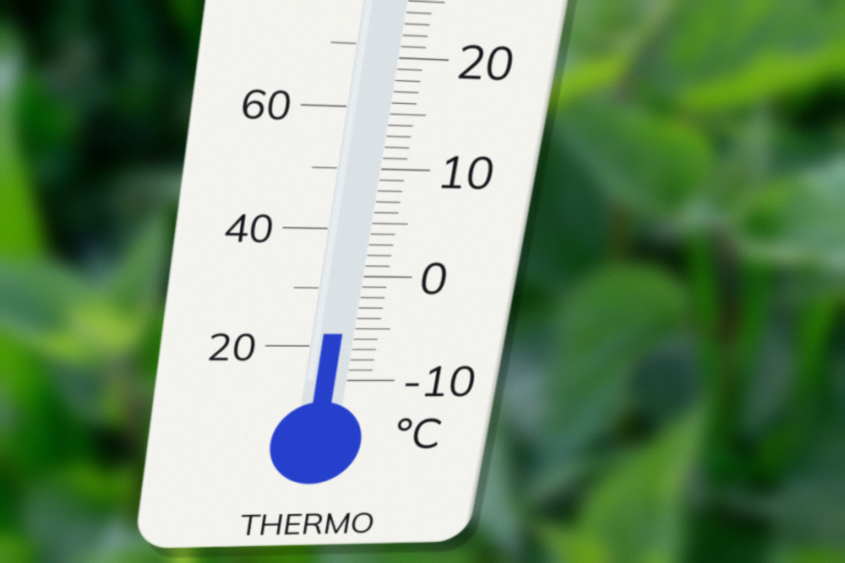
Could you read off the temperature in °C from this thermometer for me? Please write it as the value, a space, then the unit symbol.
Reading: -5.5 °C
